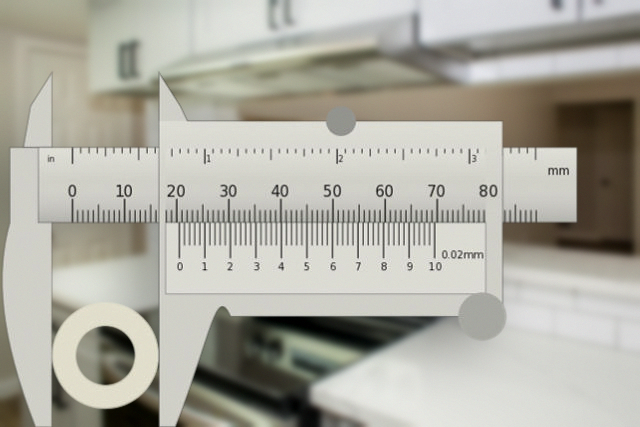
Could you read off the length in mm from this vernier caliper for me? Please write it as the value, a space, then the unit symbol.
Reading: 20.5 mm
